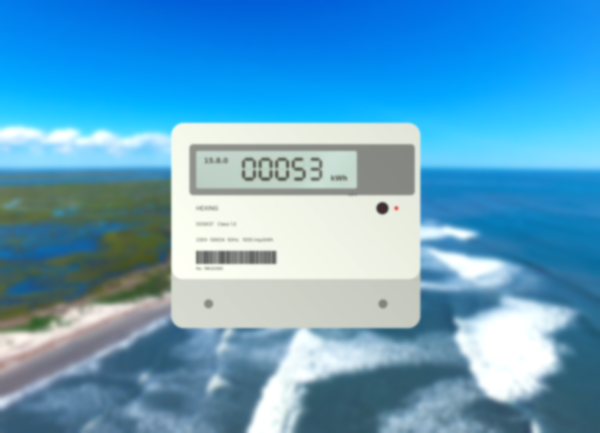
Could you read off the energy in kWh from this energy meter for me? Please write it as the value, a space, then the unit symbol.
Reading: 53 kWh
